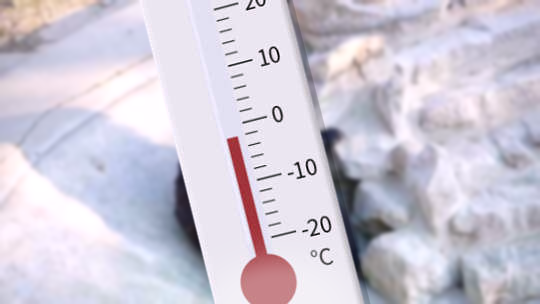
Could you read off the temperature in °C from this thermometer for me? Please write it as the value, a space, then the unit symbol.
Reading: -2 °C
